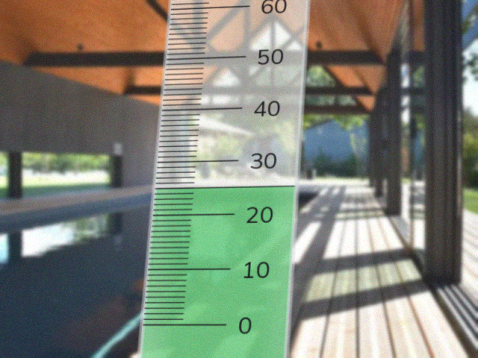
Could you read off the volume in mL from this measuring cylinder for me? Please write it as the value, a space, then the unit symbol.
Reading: 25 mL
